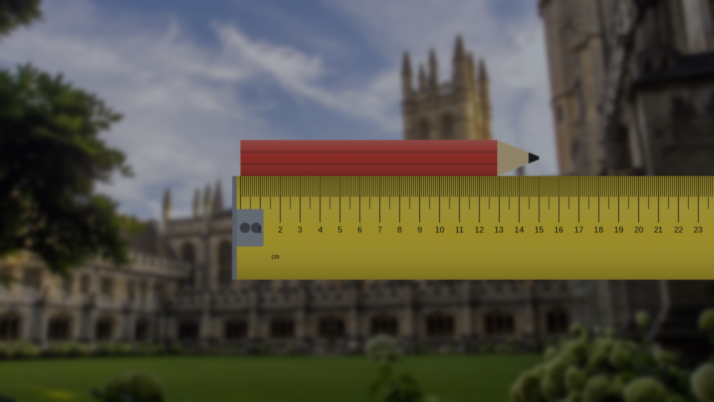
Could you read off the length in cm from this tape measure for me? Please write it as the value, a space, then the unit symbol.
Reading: 15 cm
